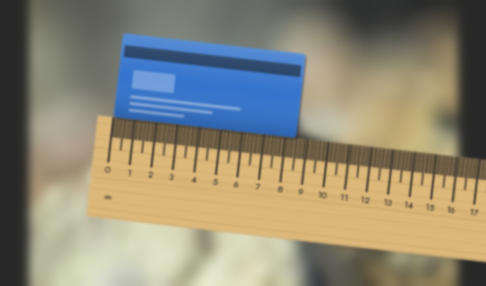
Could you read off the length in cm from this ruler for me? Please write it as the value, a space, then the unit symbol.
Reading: 8.5 cm
